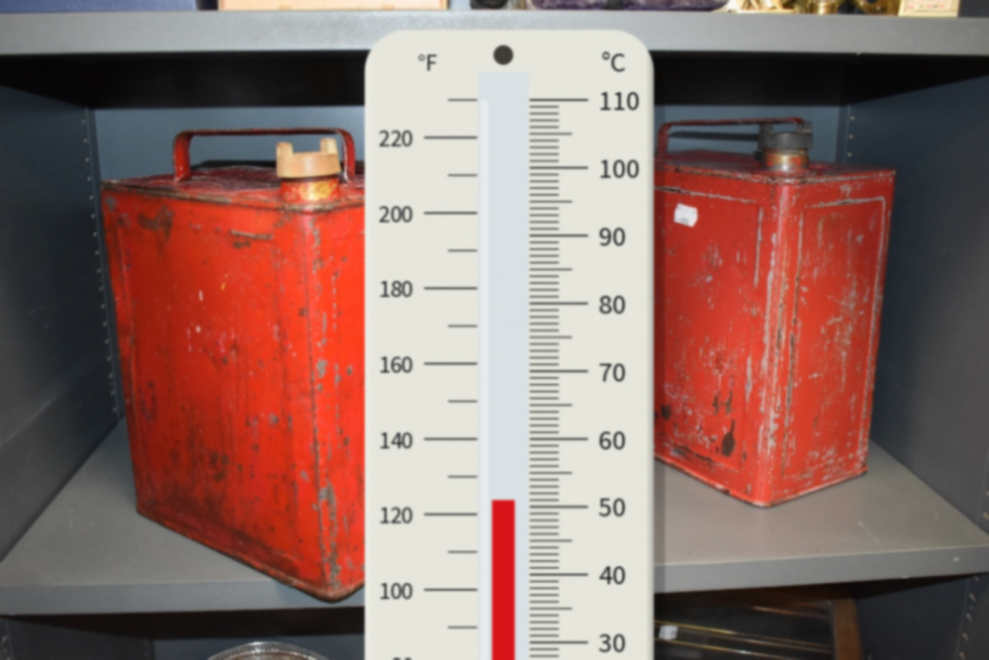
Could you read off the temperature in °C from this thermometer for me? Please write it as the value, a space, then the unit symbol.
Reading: 51 °C
